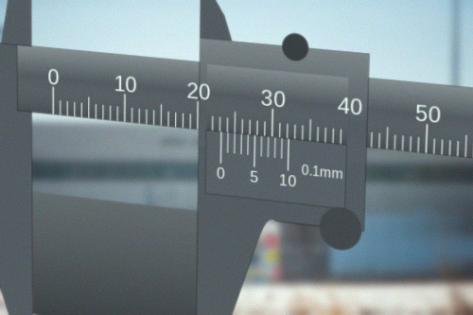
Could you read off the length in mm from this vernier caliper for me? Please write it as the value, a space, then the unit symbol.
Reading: 23.2 mm
